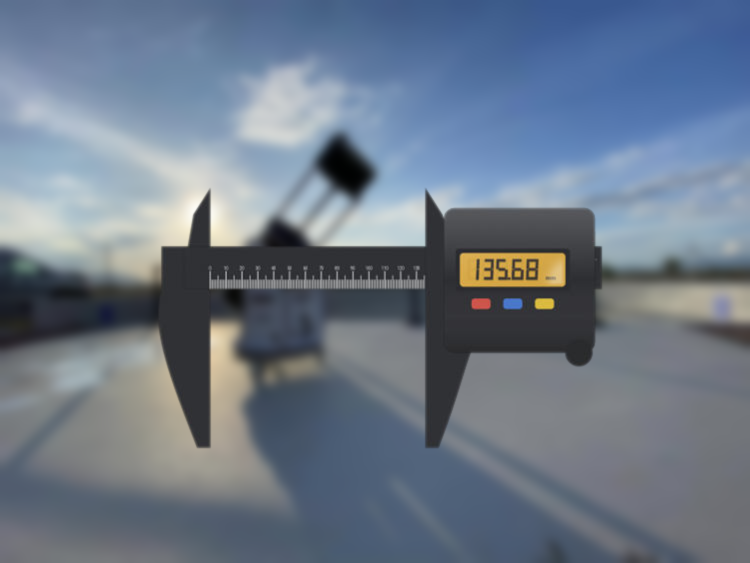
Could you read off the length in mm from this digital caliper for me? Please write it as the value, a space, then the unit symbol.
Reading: 135.68 mm
